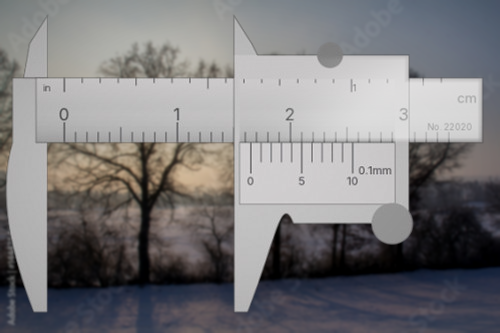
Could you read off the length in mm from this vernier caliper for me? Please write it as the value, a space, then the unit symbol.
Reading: 16.5 mm
